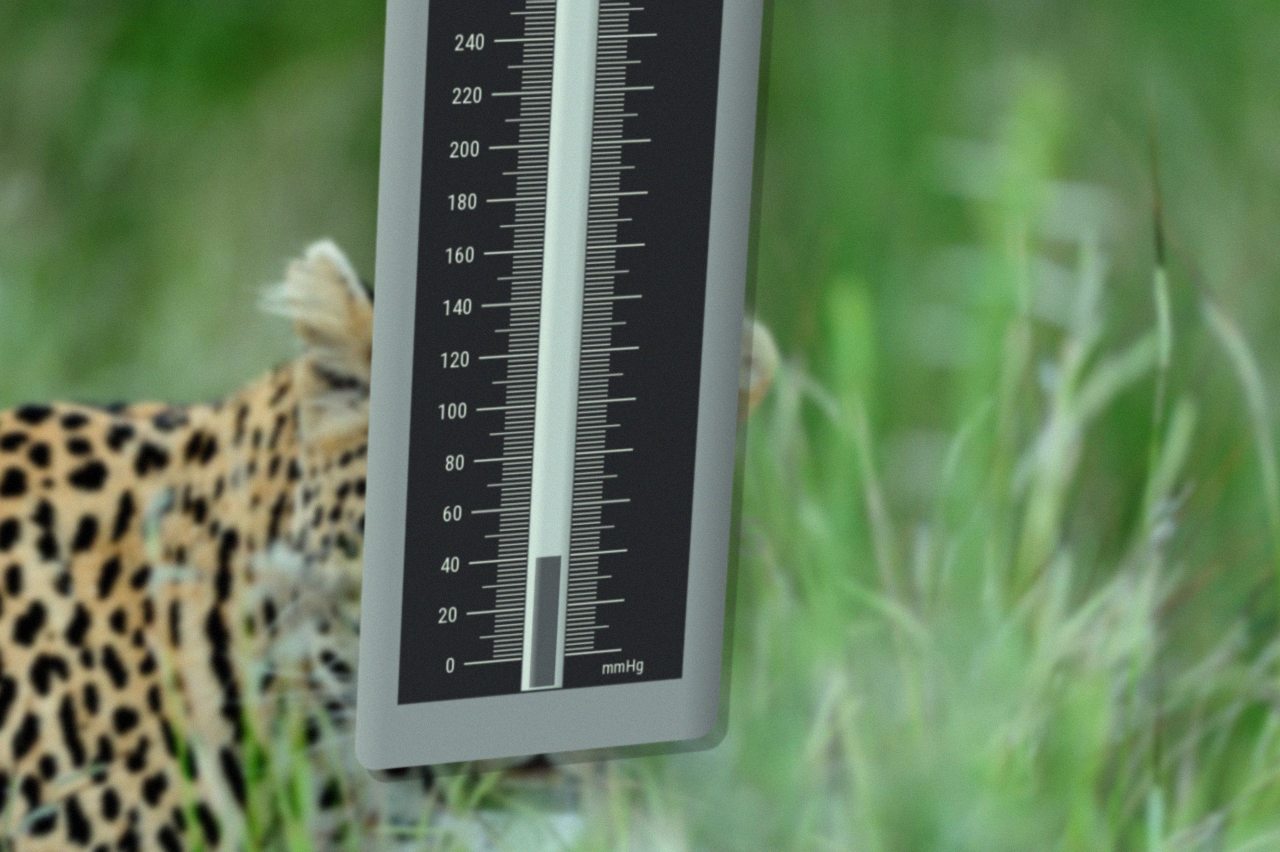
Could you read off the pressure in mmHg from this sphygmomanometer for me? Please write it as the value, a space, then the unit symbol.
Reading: 40 mmHg
